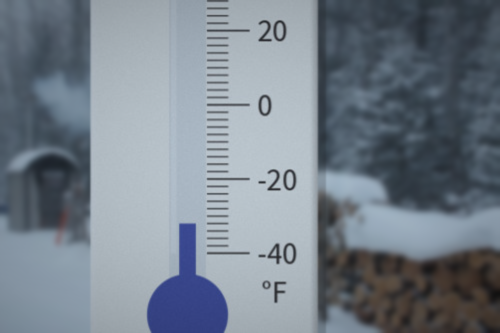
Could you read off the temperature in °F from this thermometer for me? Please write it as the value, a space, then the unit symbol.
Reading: -32 °F
